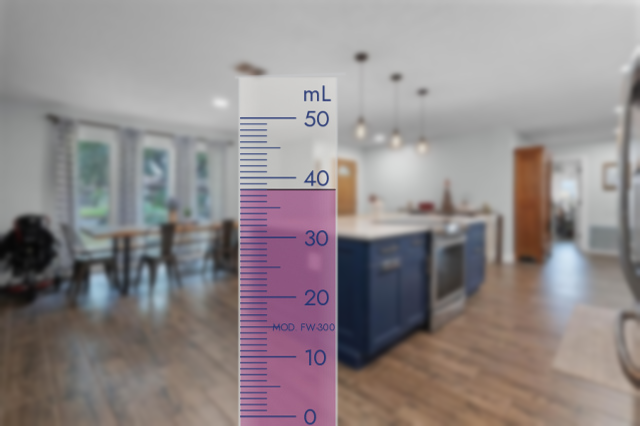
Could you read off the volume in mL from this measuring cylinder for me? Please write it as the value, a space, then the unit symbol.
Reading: 38 mL
